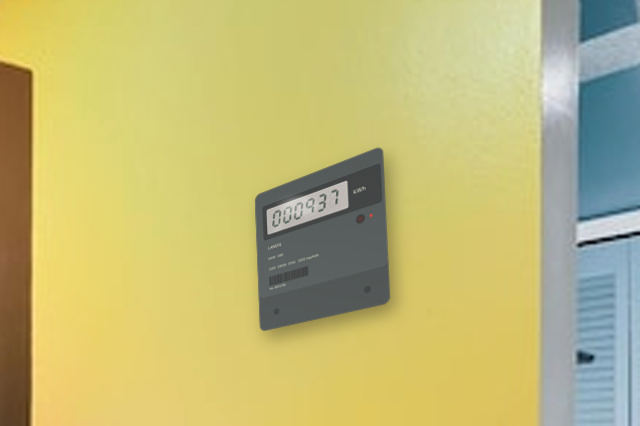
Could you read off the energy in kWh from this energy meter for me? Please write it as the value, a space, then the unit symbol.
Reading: 937 kWh
